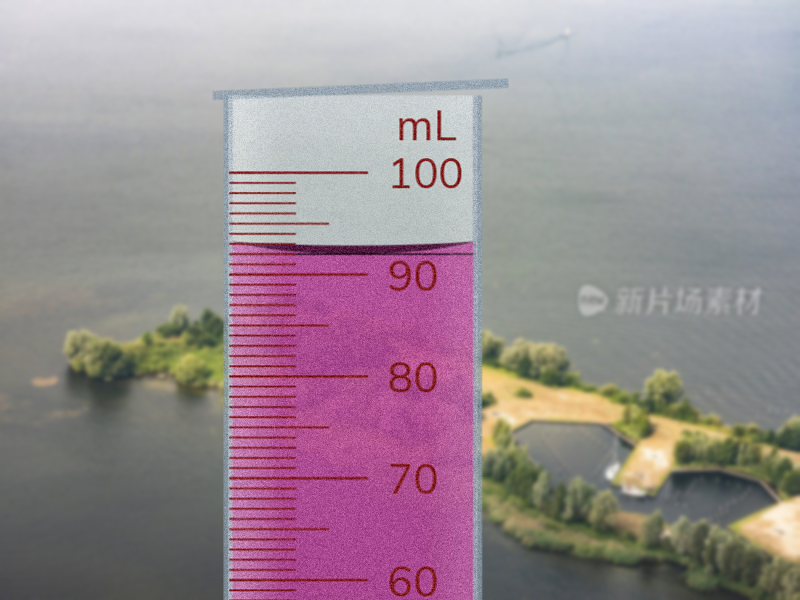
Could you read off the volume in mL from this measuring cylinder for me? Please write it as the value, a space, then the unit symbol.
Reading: 92 mL
